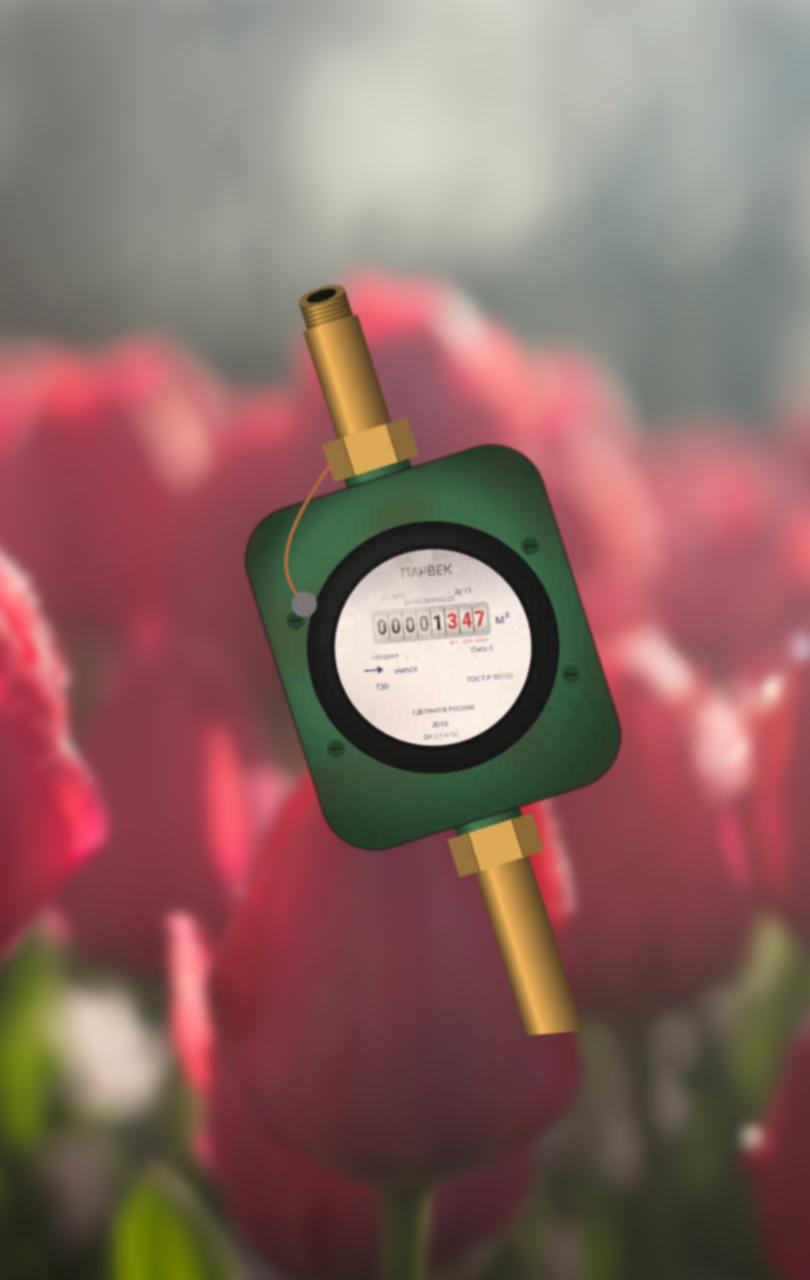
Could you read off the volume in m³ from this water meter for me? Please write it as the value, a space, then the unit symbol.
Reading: 1.347 m³
